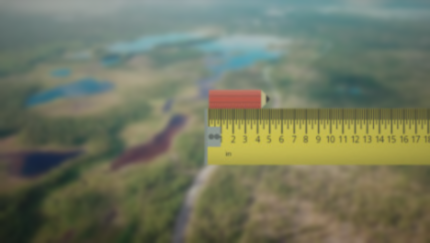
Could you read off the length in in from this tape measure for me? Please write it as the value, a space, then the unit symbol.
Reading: 5 in
